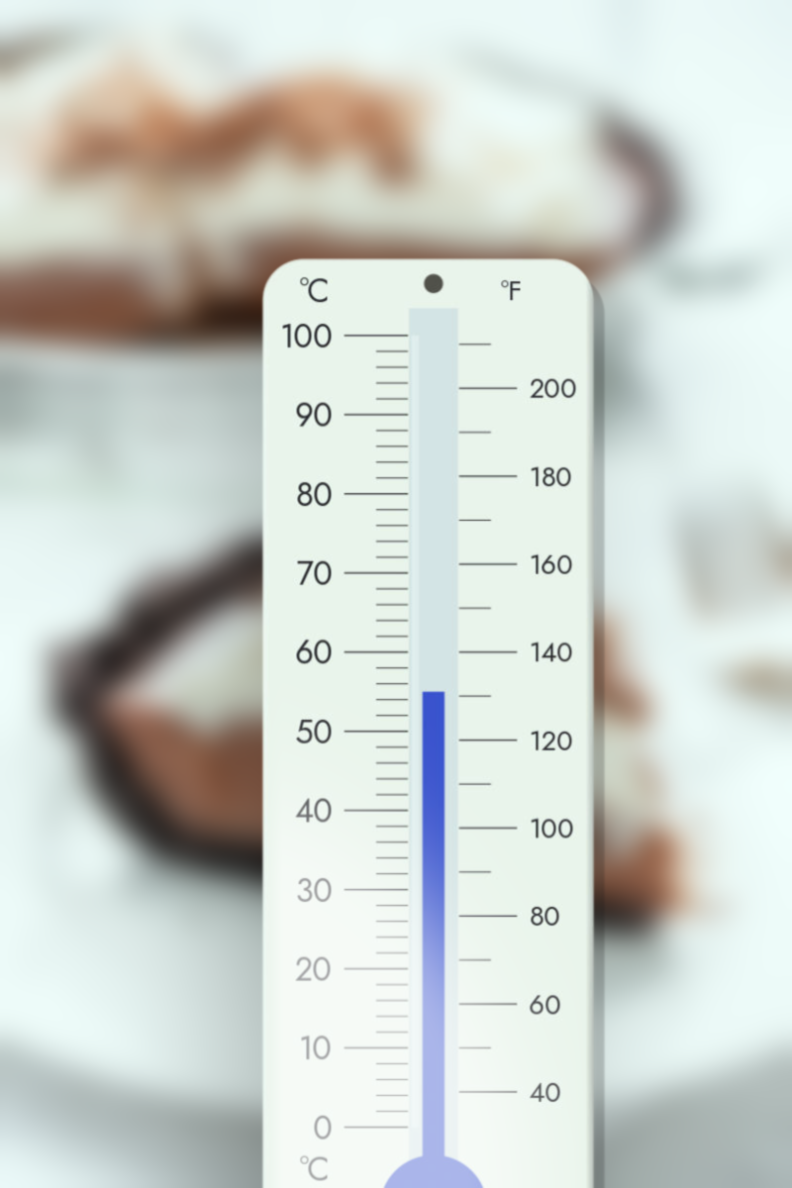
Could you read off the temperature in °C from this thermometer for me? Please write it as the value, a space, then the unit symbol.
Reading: 55 °C
